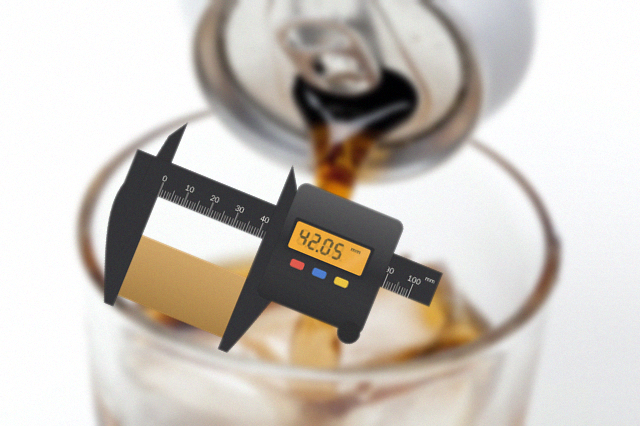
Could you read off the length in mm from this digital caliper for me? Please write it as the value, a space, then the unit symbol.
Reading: 42.05 mm
